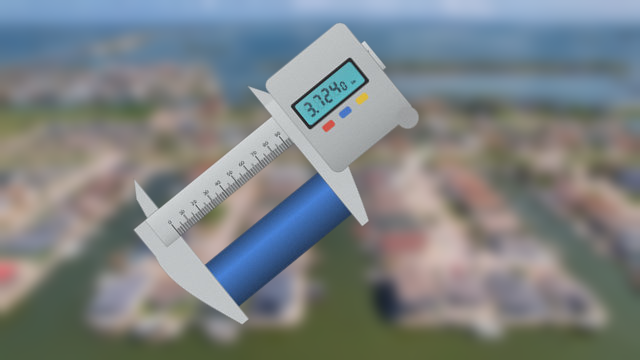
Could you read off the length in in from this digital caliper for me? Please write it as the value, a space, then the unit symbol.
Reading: 3.7240 in
